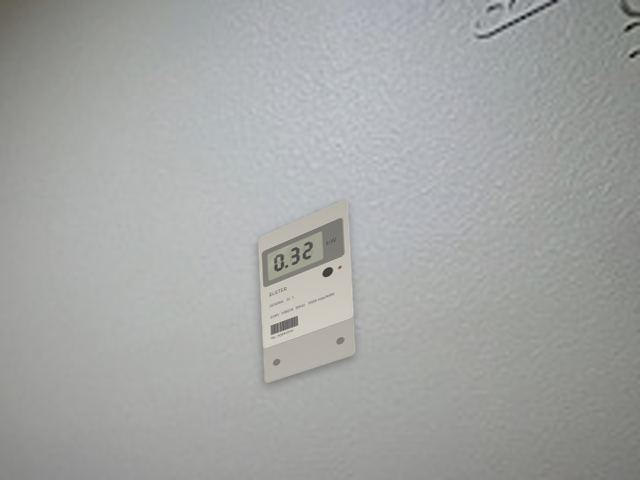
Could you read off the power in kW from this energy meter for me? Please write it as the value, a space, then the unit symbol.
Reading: 0.32 kW
